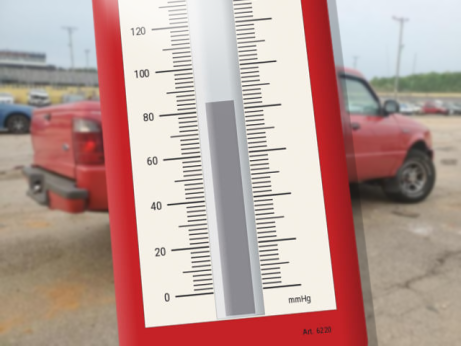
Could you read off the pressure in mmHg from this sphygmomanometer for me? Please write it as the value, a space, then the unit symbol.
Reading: 84 mmHg
